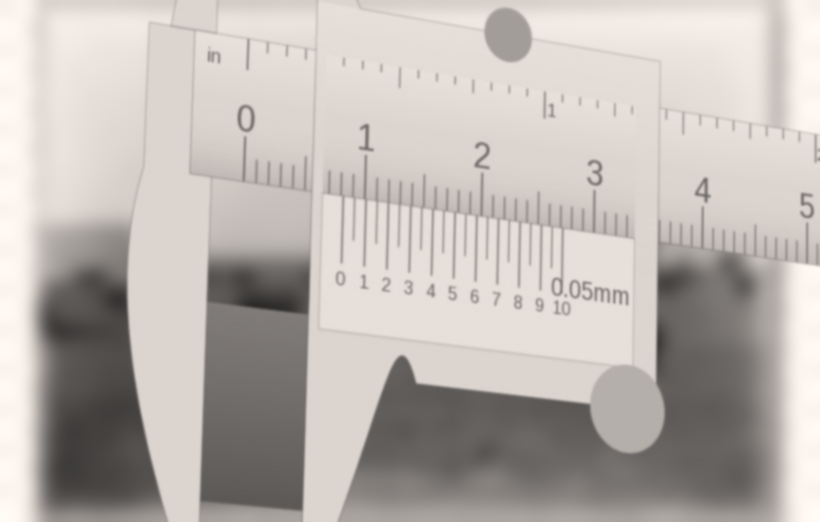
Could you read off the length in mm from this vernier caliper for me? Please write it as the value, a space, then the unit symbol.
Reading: 8.2 mm
